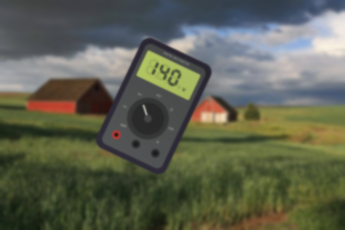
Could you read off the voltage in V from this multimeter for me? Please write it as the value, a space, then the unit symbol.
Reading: 140 V
